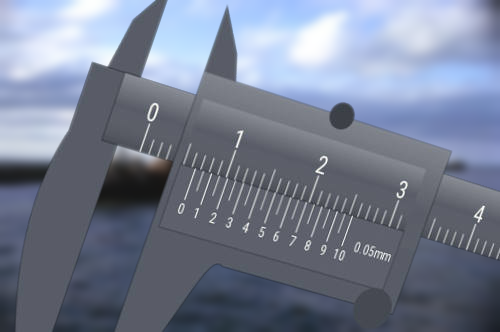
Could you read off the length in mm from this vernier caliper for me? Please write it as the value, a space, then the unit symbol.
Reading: 6.4 mm
